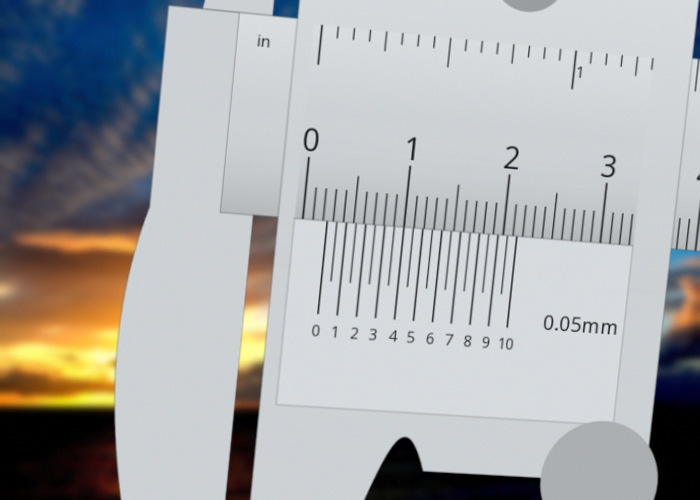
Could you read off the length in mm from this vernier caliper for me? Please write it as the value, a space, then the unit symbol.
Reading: 2.4 mm
